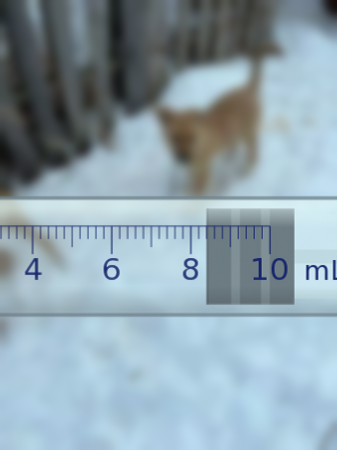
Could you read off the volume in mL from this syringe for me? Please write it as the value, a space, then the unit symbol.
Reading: 8.4 mL
